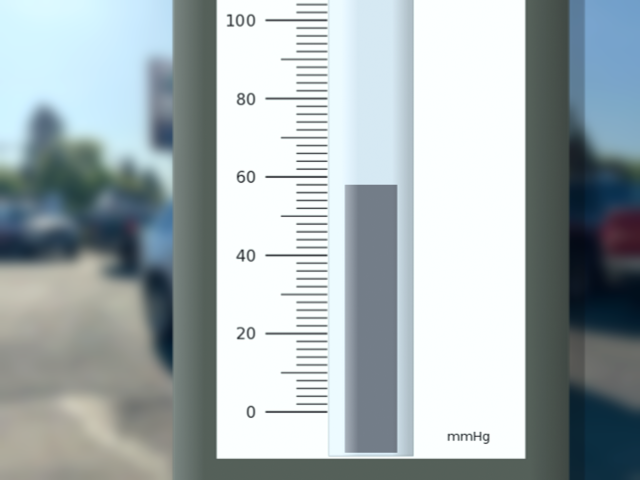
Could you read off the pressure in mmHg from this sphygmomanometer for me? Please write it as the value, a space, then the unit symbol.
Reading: 58 mmHg
